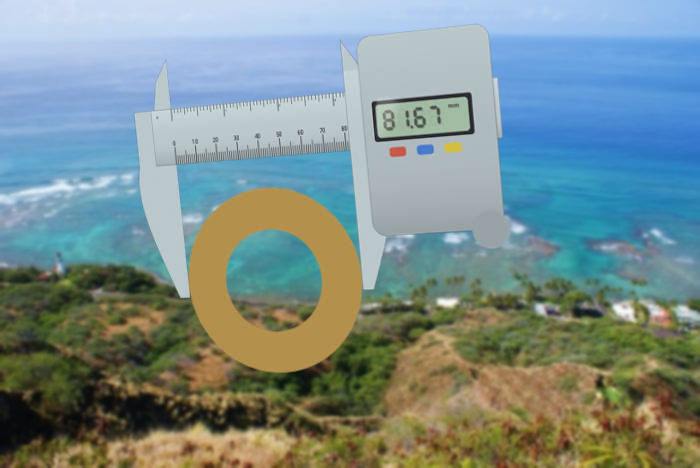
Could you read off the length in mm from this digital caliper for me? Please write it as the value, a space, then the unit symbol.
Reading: 81.67 mm
